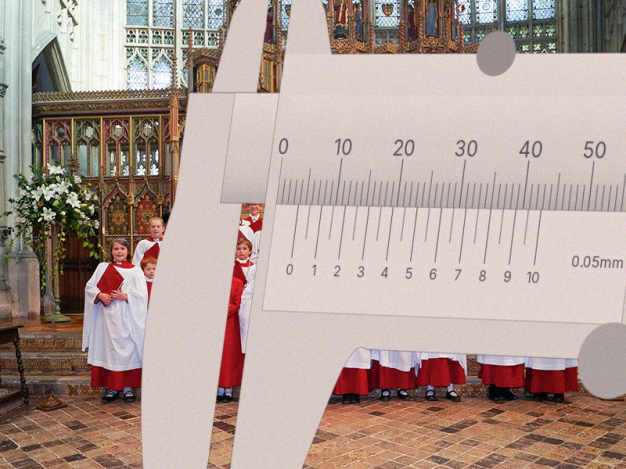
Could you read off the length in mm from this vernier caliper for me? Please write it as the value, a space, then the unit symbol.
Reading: 3.8 mm
